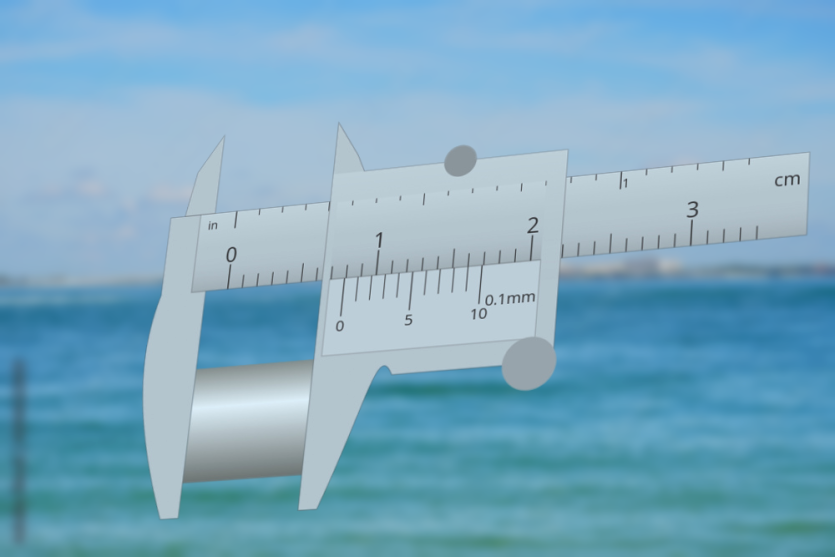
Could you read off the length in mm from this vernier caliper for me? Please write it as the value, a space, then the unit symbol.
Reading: 7.9 mm
